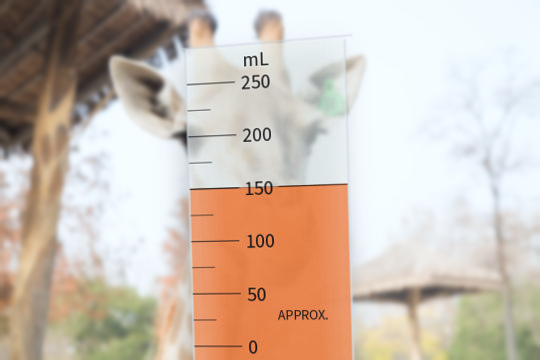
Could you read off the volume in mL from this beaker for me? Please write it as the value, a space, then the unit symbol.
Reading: 150 mL
